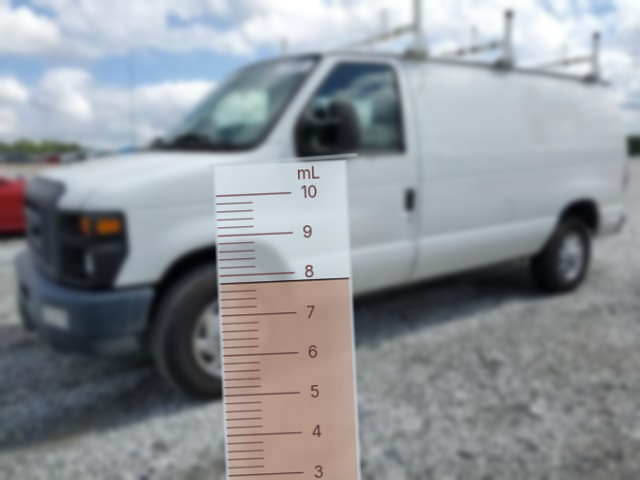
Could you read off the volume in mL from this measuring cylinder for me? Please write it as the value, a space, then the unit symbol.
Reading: 7.8 mL
